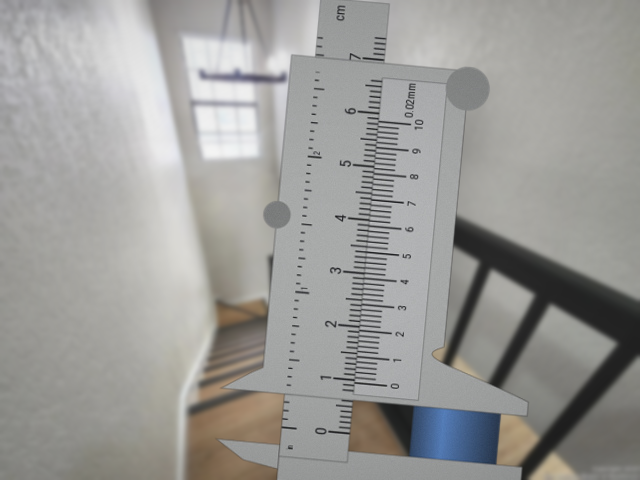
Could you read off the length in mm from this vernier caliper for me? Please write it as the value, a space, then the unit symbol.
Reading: 9.5 mm
